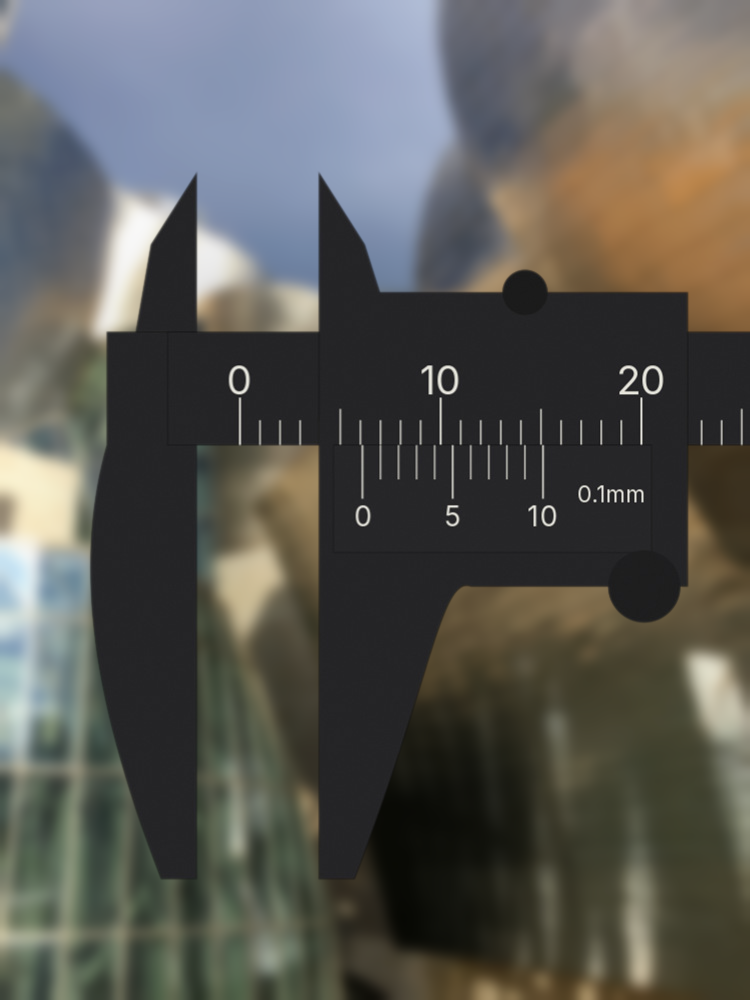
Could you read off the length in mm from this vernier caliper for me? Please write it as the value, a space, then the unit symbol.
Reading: 6.1 mm
